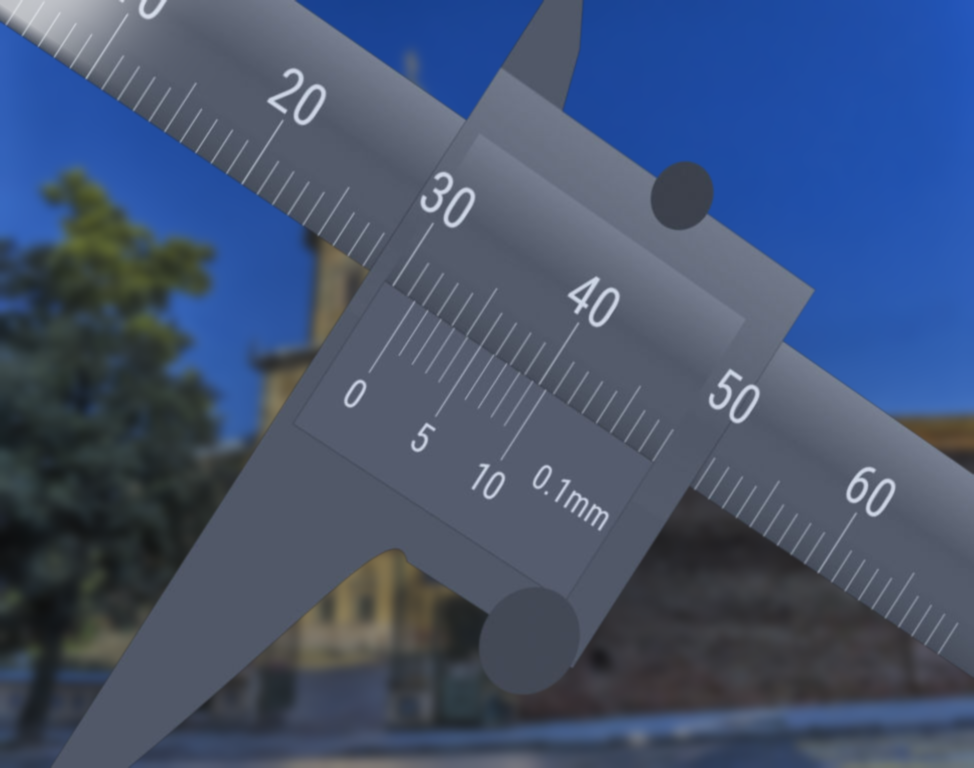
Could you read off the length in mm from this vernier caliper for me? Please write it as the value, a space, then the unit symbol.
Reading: 31.5 mm
